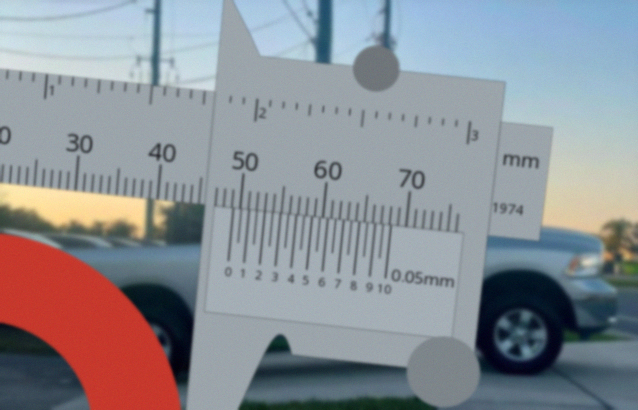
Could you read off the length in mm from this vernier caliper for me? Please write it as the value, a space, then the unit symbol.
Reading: 49.2 mm
